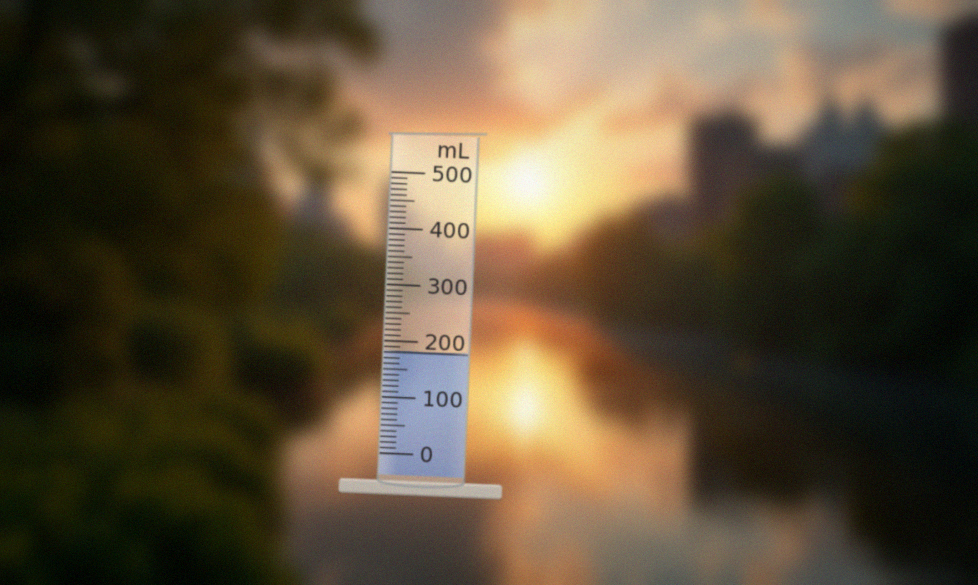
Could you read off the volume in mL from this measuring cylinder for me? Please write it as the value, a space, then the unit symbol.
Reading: 180 mL
